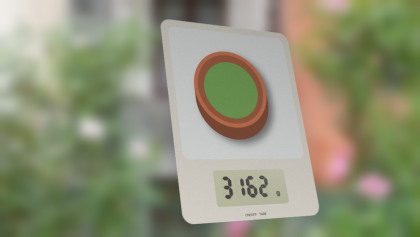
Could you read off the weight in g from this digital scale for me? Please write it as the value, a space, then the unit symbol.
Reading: 3162 g
